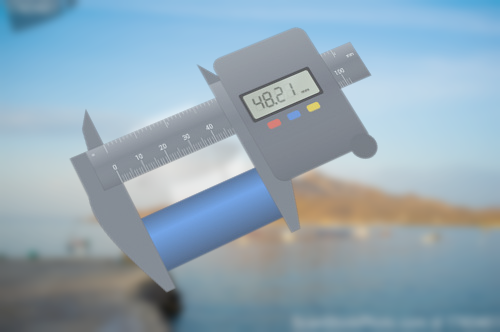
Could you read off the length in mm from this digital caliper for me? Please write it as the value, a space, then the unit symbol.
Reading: 48.21 mm
